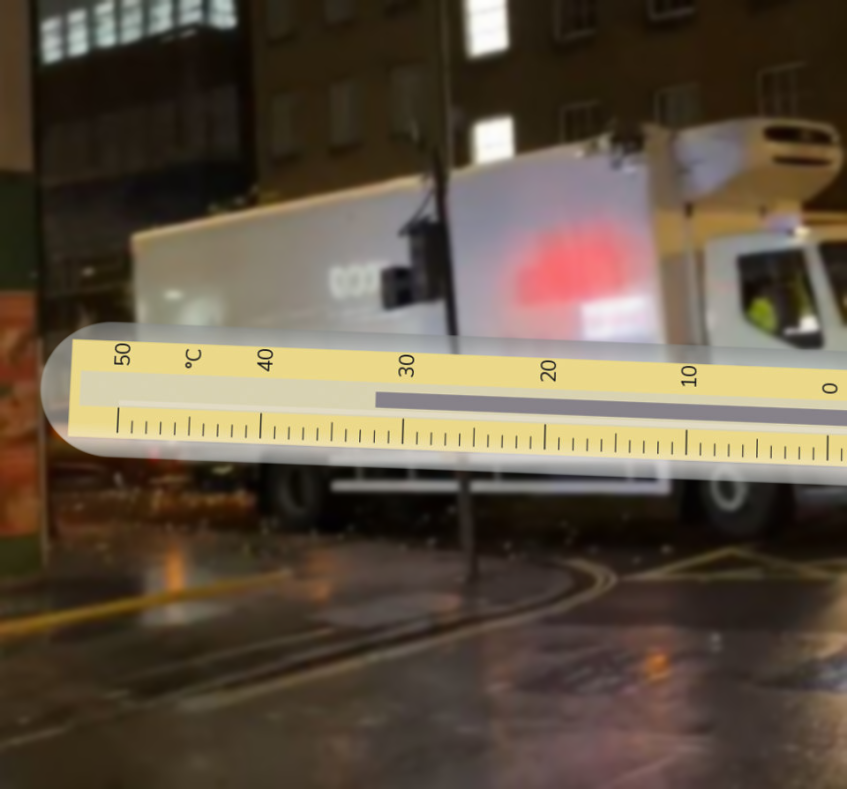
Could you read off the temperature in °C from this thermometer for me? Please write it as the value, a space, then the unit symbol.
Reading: 32 °C
